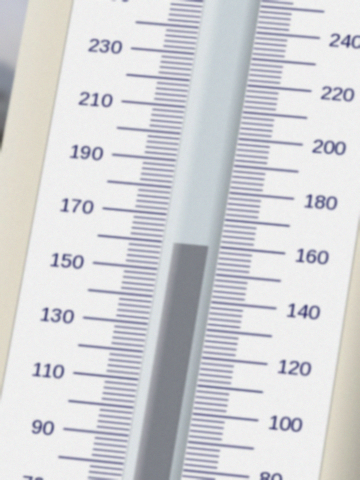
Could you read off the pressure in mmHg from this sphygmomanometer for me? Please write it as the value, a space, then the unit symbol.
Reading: 160 mmHg
